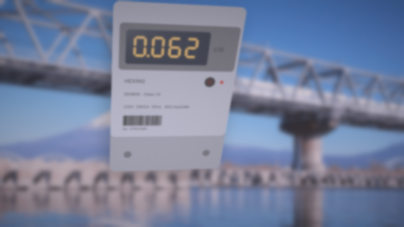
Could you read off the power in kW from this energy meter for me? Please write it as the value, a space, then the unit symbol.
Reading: 0.062 kW
